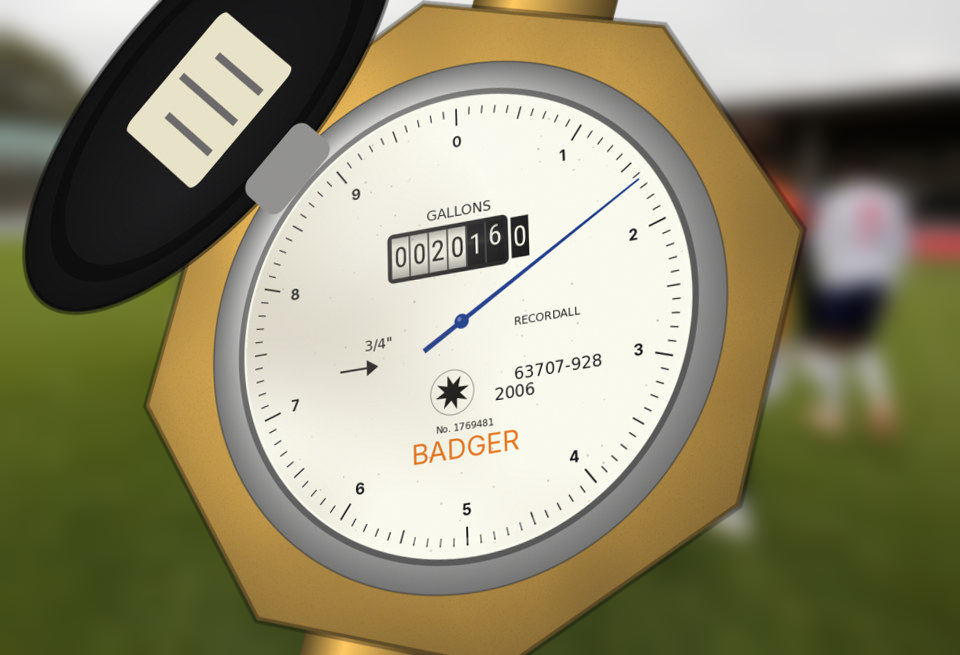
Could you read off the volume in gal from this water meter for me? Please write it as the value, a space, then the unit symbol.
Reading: 20161.6 gal
